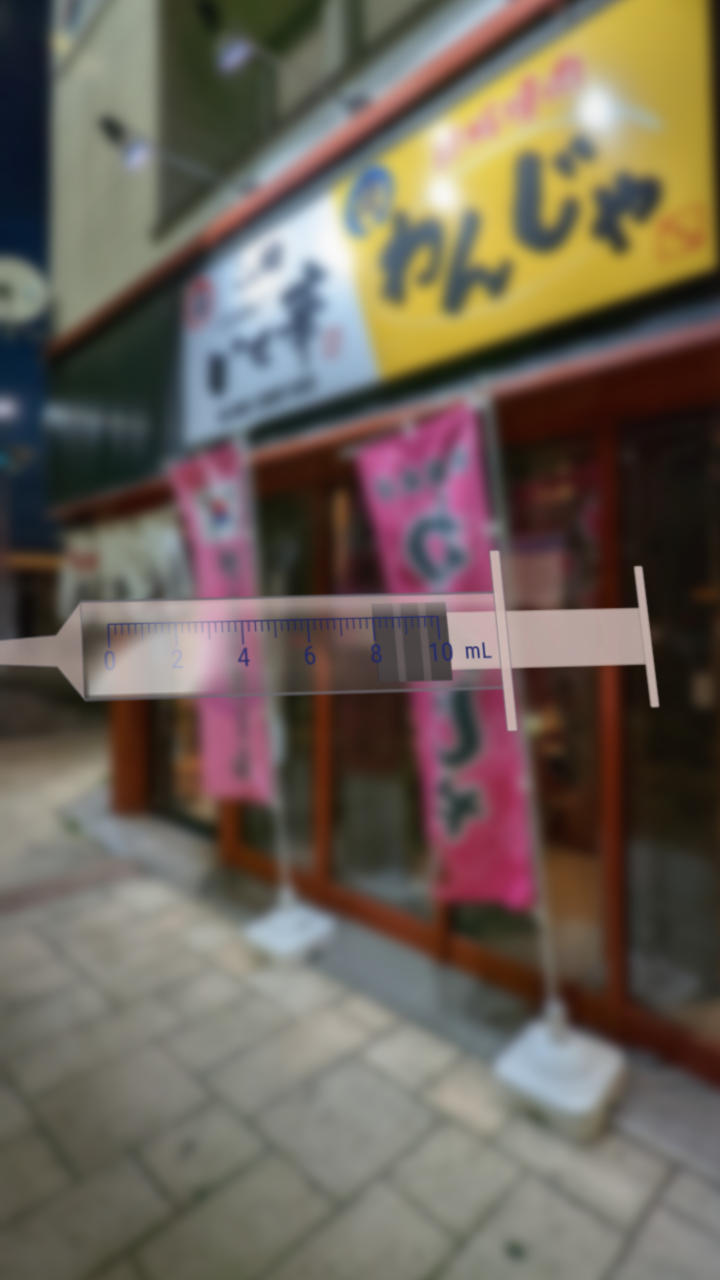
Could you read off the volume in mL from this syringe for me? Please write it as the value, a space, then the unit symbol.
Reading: 8 mL
